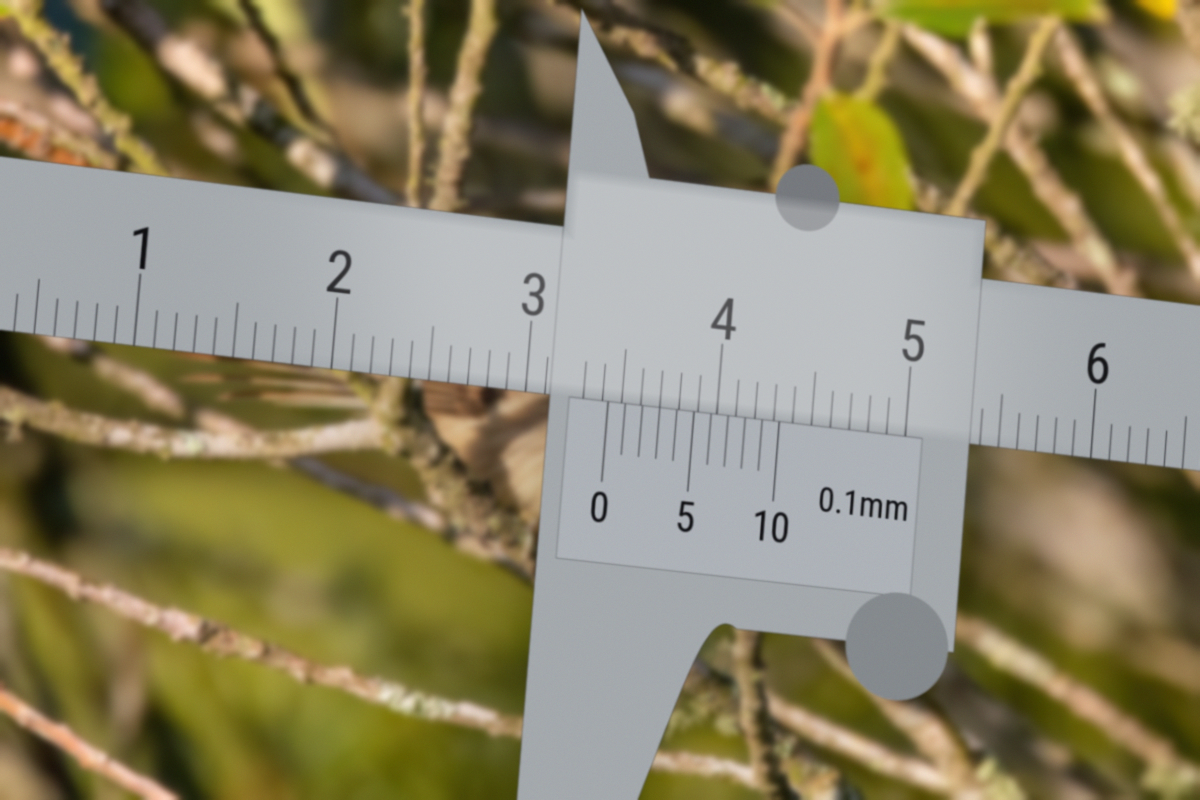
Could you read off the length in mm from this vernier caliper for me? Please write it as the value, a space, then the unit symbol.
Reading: 34.3 mm
